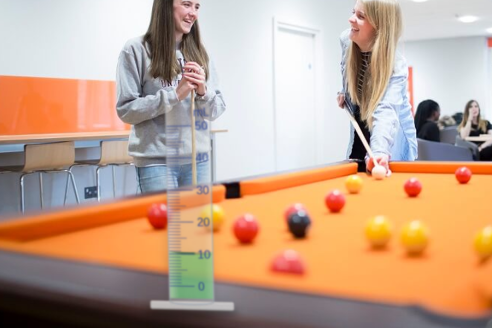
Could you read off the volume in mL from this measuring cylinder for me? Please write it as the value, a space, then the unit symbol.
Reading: 10 mL
